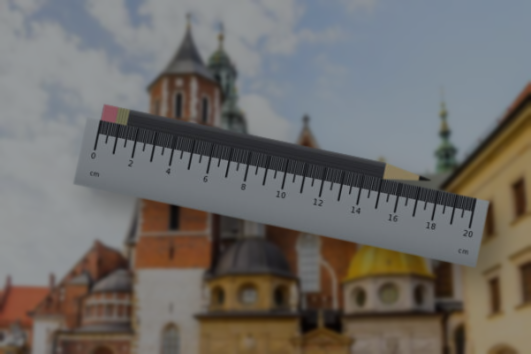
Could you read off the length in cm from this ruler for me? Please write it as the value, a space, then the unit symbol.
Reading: 17.5 cm
